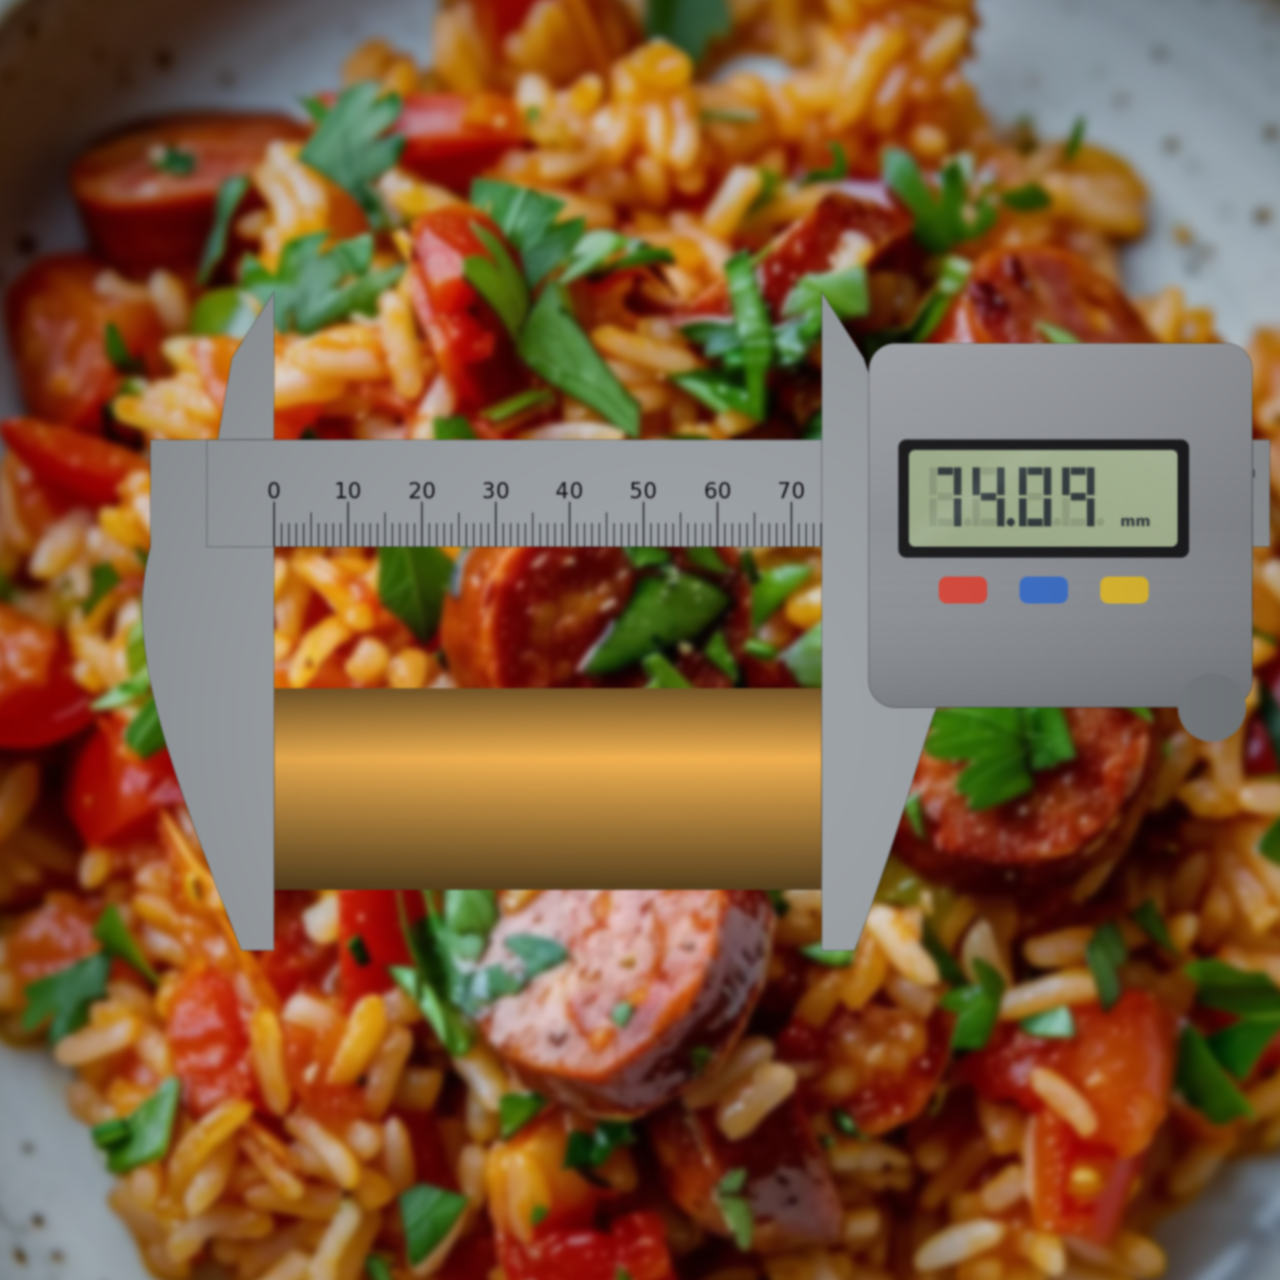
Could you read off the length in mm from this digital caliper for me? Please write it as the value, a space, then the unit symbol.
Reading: 74.09 mm
